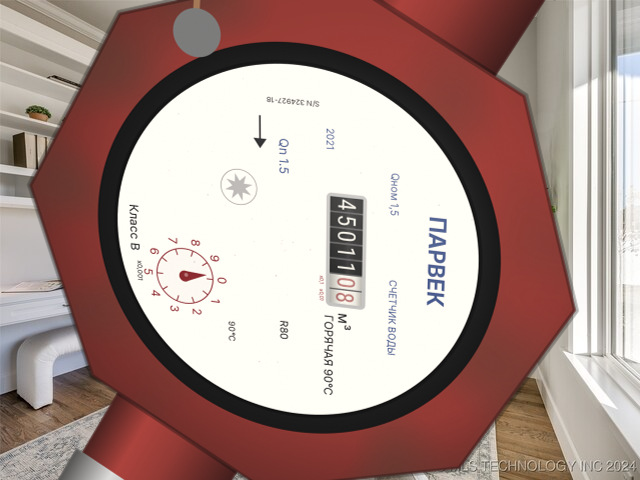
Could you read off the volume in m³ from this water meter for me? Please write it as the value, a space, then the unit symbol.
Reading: 45011.079 m³
